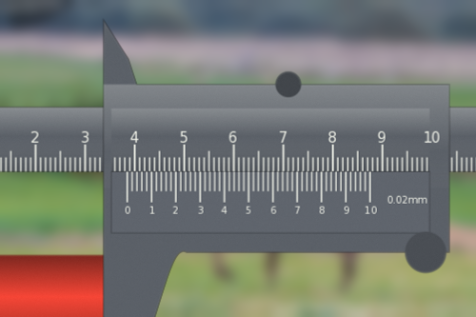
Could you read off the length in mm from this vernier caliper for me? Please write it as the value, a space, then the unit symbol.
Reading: 38.5 mm
